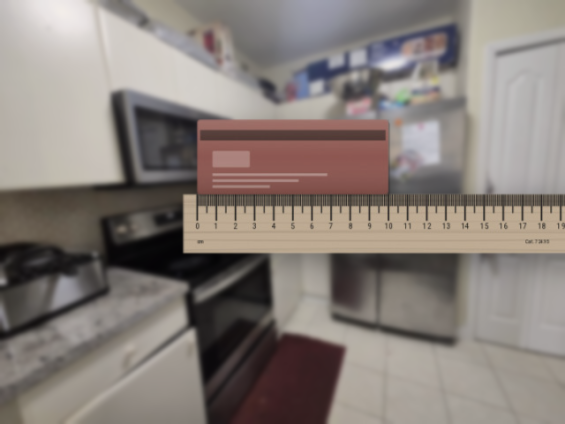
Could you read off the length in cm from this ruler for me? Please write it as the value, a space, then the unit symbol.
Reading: 10 cm
